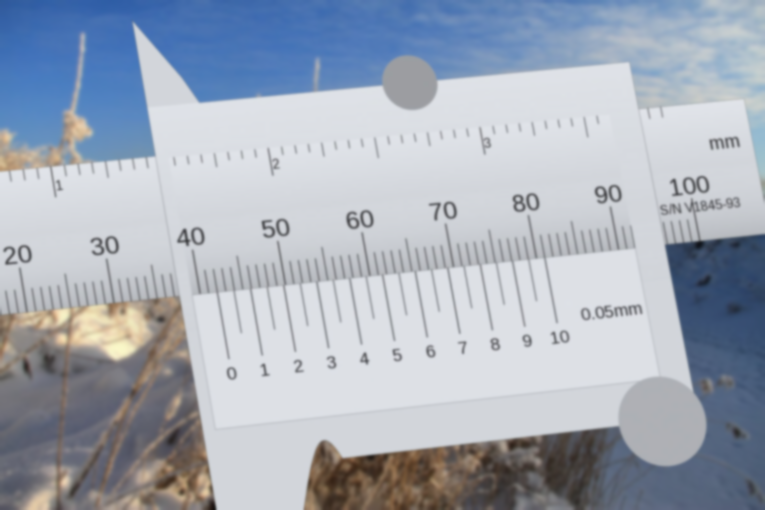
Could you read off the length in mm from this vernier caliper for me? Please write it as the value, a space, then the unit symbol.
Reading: 42.0 mm
